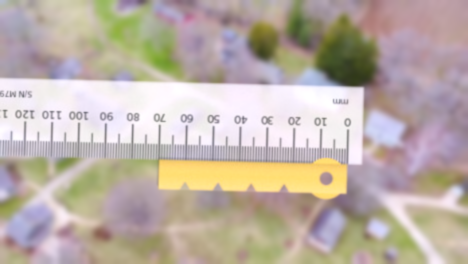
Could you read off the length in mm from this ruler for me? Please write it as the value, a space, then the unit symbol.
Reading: 70 mm
